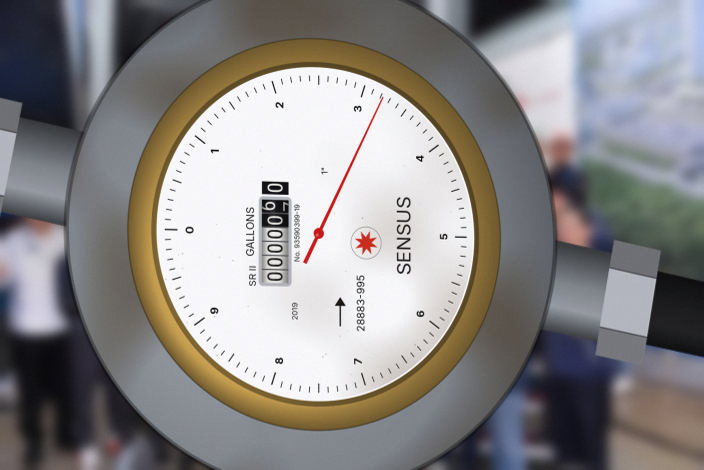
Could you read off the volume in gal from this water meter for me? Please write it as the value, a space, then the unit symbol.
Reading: 63.2 gal
